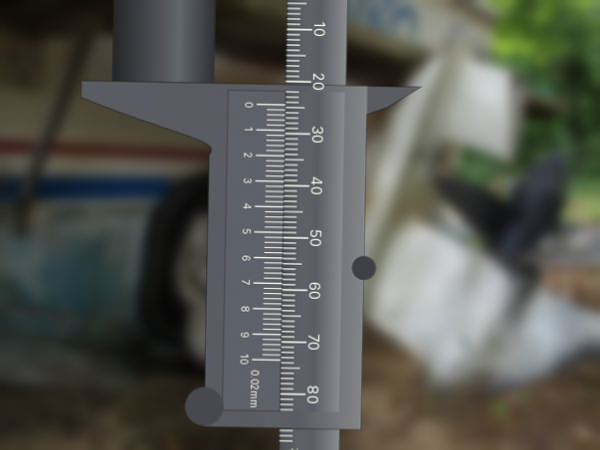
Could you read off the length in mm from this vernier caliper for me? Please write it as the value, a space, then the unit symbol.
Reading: 24.5 mm
